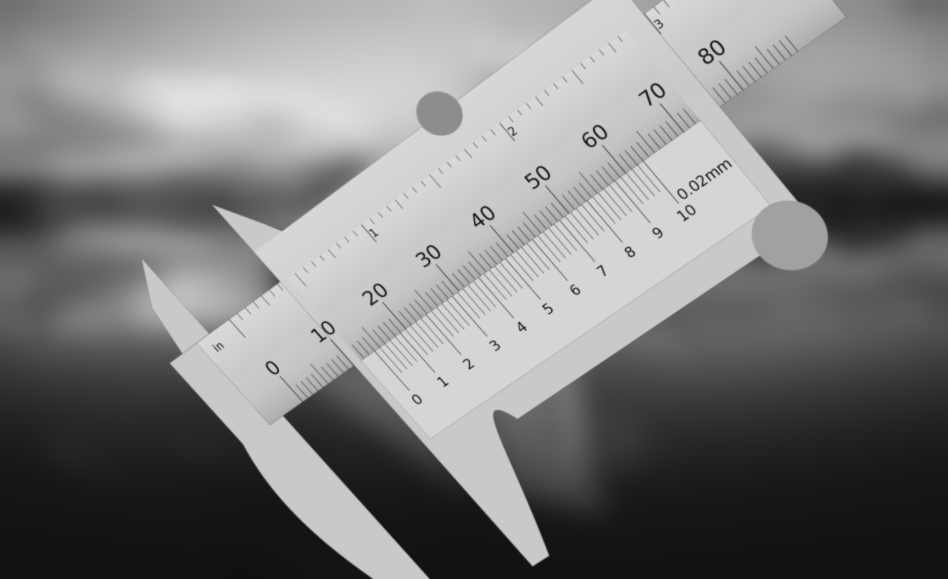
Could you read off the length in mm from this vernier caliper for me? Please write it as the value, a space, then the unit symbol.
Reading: 14.0 mm
